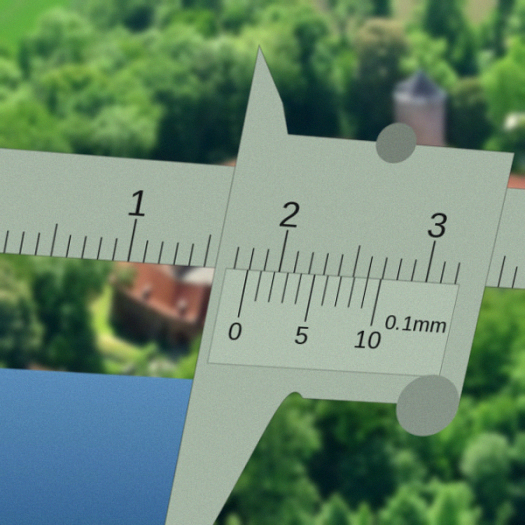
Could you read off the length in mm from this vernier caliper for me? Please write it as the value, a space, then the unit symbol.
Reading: 17.9 mm
